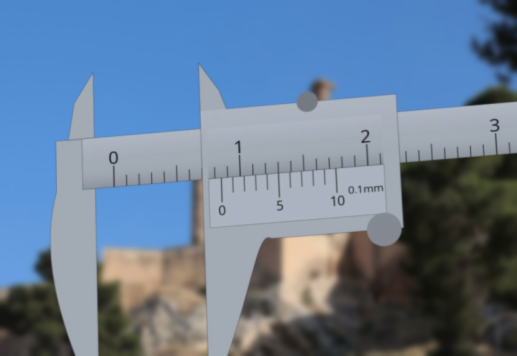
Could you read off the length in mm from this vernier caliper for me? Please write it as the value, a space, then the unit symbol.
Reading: 8.5 mm
